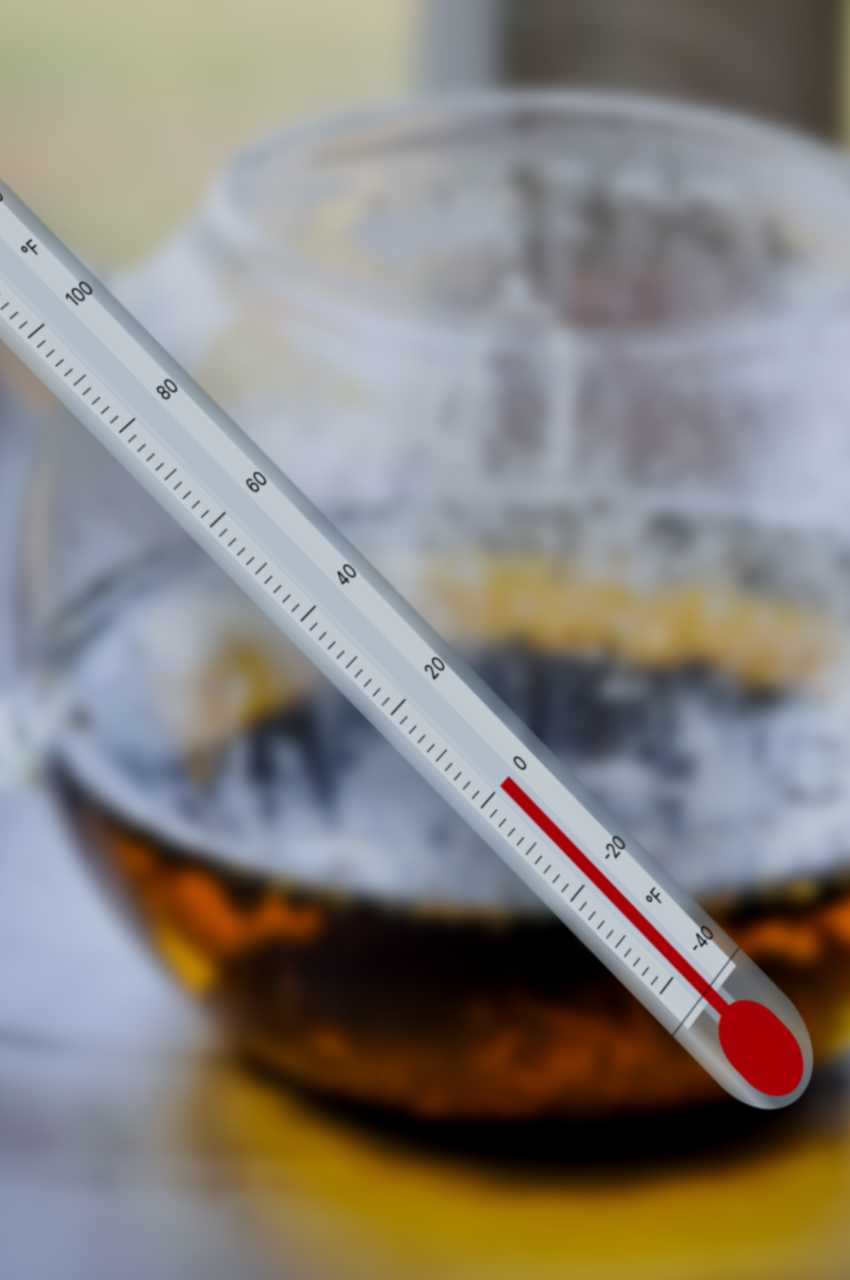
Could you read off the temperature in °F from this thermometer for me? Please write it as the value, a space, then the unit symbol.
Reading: 0 °F
